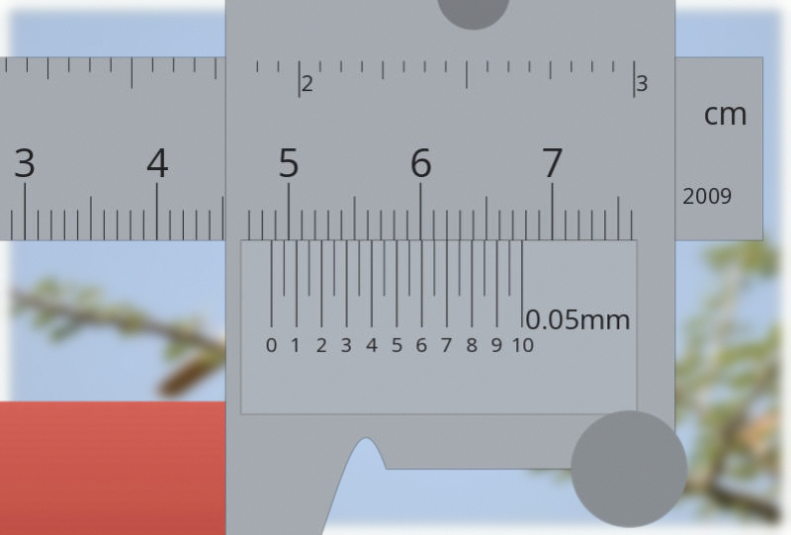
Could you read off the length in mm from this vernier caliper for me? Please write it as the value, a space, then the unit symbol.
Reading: 48.7 mm
